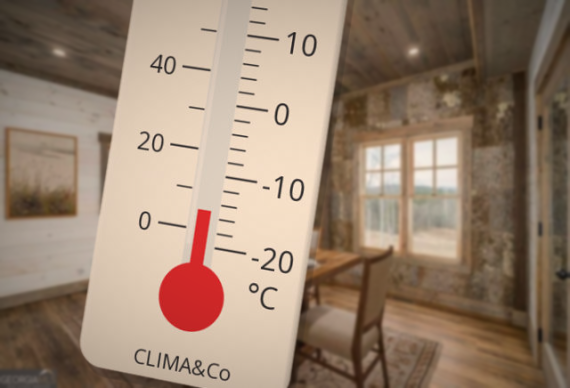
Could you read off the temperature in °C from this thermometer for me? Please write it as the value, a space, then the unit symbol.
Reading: -15 °C
